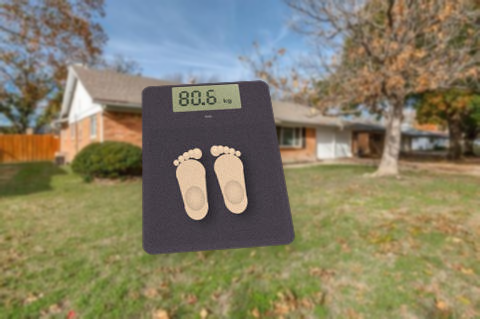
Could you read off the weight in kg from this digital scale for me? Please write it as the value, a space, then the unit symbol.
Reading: 80.6 kg
